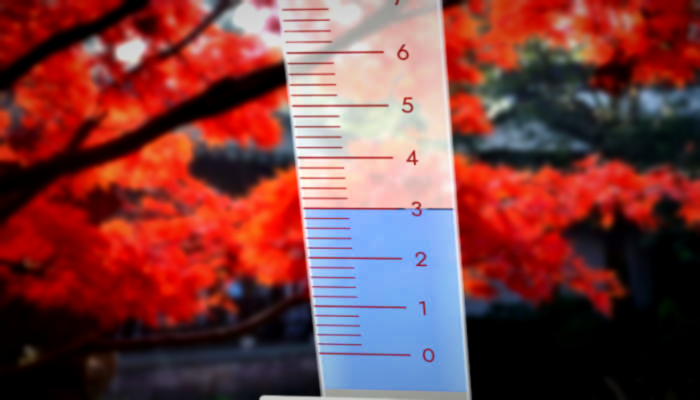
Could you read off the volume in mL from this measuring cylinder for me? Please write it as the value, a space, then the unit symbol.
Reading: 3 mL
